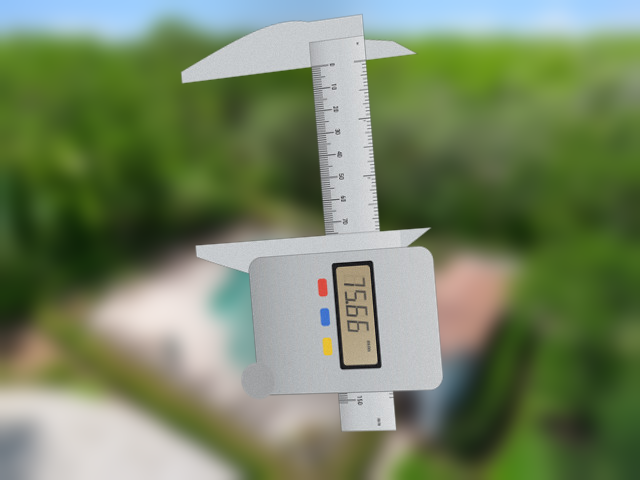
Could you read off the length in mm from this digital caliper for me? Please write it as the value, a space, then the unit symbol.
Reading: 75.66 mm
